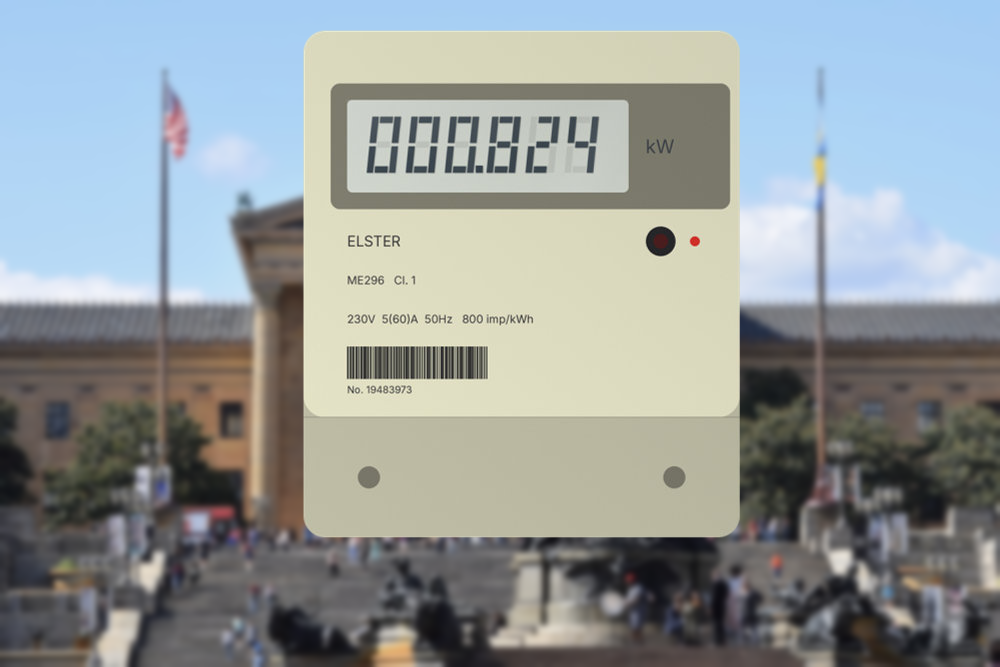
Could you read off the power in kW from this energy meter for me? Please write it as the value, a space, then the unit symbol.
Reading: 0.824 kW
